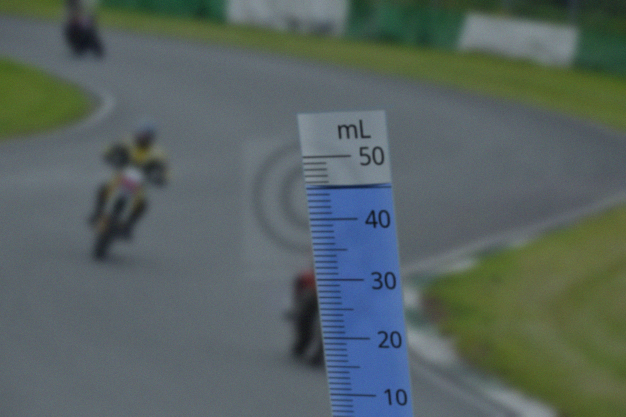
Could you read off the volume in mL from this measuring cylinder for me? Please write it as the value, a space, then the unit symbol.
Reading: 45 mL
